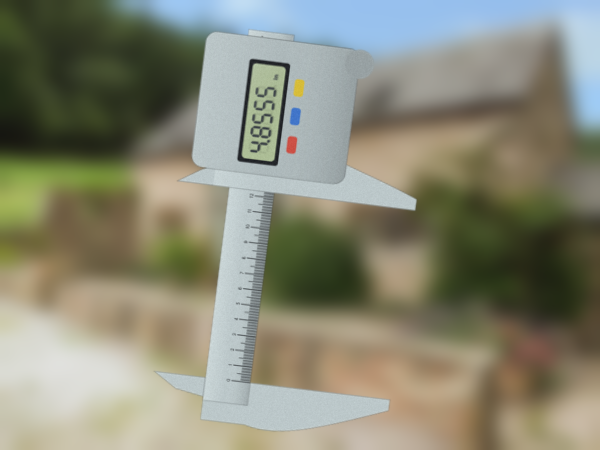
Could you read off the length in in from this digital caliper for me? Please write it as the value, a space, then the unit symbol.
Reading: 4.8555 in
